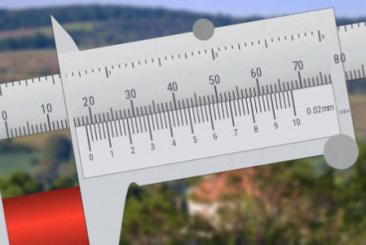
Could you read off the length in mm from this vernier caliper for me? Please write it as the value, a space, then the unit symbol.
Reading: 18.5 mm
